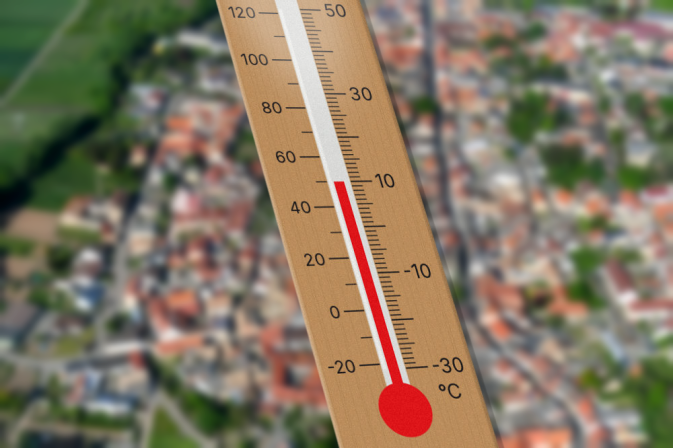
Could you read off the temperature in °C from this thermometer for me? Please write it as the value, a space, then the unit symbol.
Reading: 10 °C
